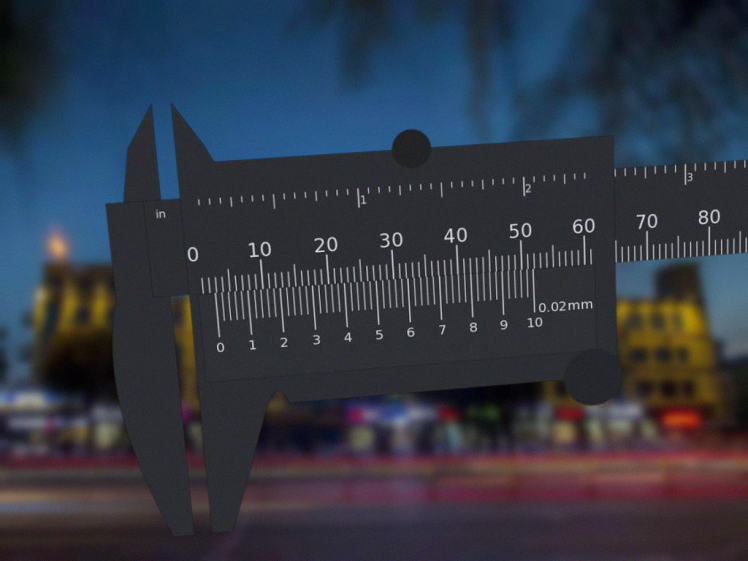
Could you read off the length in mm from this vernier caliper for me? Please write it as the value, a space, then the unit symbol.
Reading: 2.8 mm
